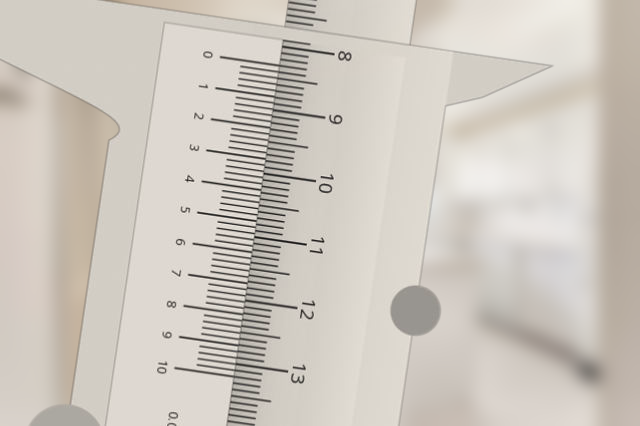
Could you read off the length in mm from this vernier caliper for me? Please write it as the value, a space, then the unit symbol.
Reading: 83.0 mm
